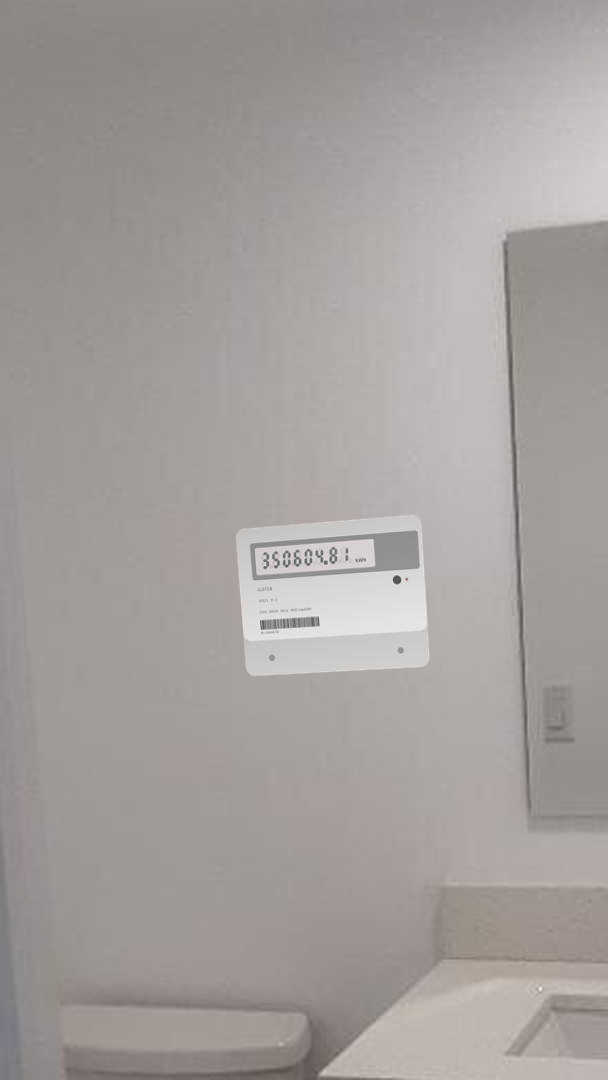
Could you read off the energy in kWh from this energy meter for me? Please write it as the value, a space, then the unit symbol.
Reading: 350604.81 kWh
